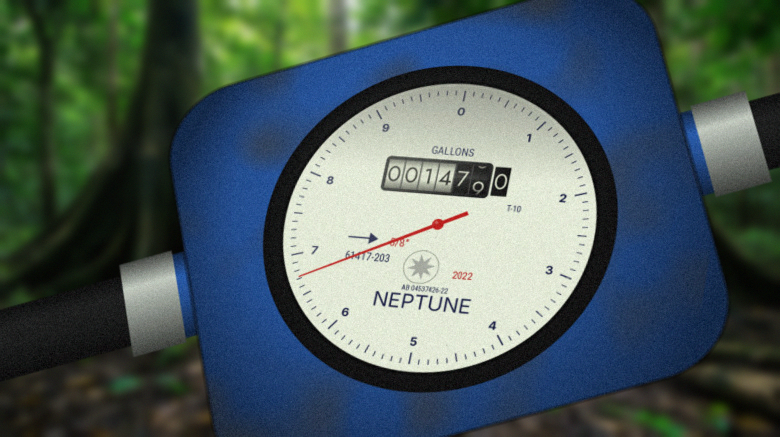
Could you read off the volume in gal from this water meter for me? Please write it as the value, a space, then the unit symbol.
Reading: 14786.7 gal
